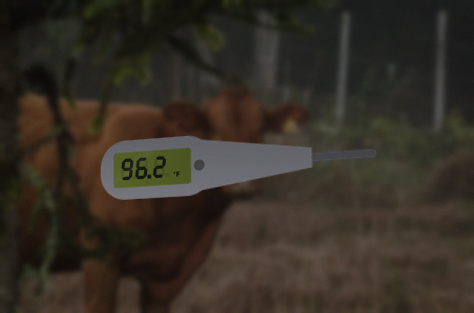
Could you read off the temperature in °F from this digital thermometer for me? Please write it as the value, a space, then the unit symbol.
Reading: 96.2 °F
